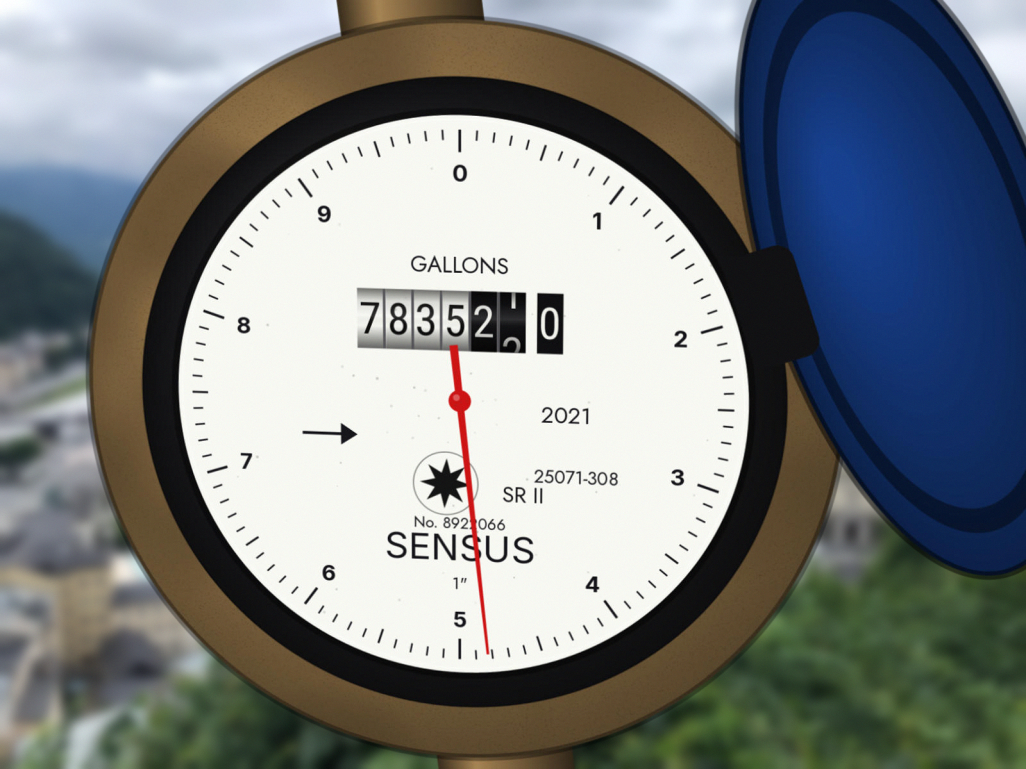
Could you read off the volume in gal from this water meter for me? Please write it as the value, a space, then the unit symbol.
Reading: 7835214.8 gal
